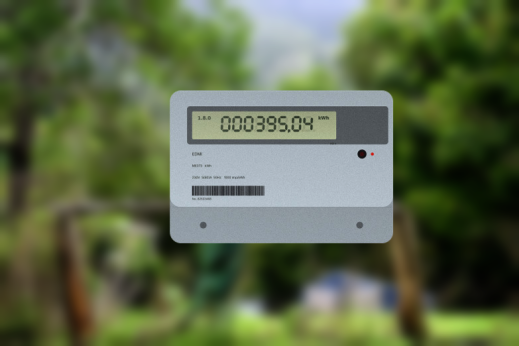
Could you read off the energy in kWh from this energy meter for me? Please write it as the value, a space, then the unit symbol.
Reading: 395.04 kWh
